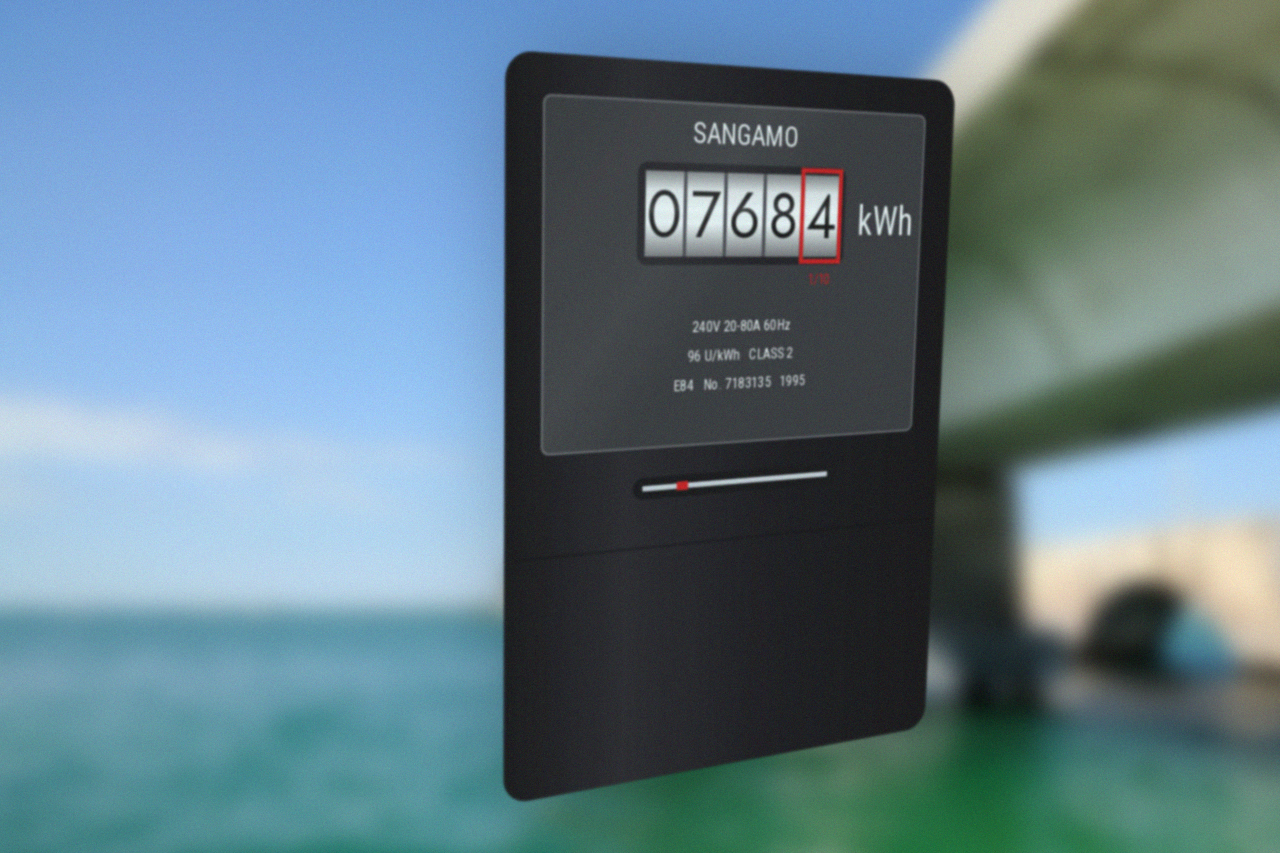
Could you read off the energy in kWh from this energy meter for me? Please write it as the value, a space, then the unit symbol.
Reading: 768.4 kWh
